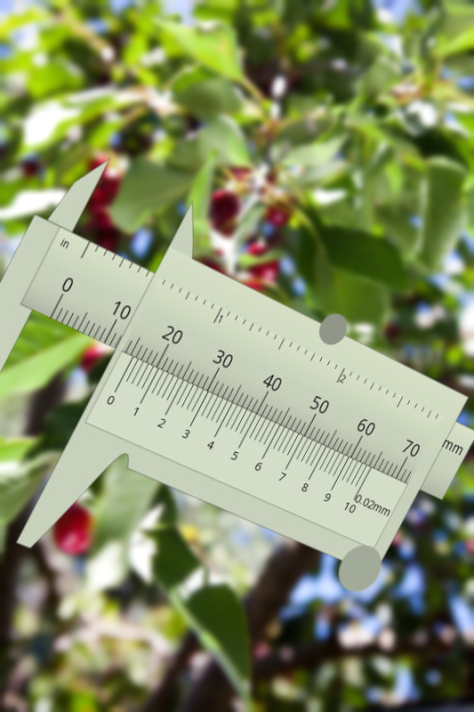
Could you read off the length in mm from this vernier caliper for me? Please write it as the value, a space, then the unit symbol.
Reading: 15.5 mm
